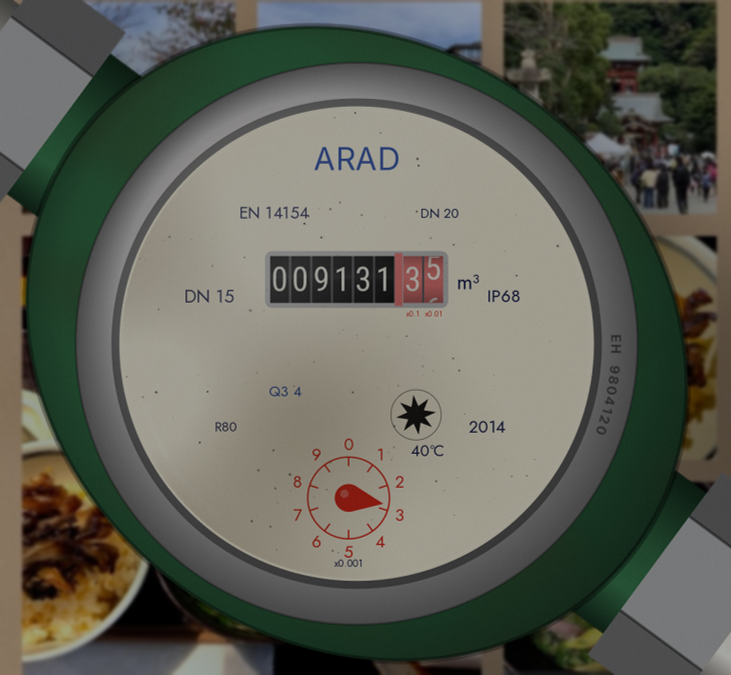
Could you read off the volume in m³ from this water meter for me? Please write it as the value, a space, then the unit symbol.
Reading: 9131.352 m³
